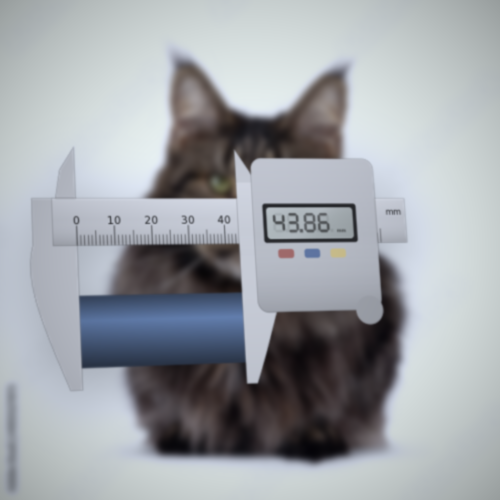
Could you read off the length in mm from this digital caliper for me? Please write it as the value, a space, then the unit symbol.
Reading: 43.86 mm
